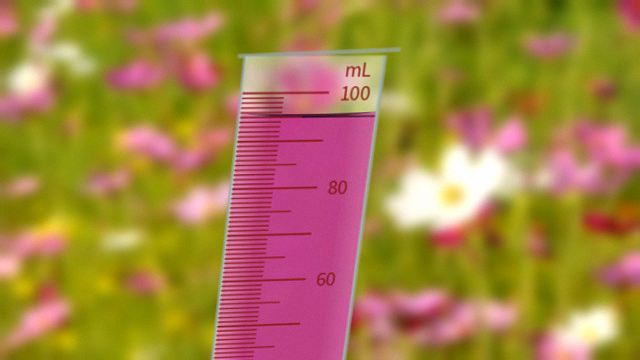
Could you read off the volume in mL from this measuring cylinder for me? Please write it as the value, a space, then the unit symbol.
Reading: 95 mL
